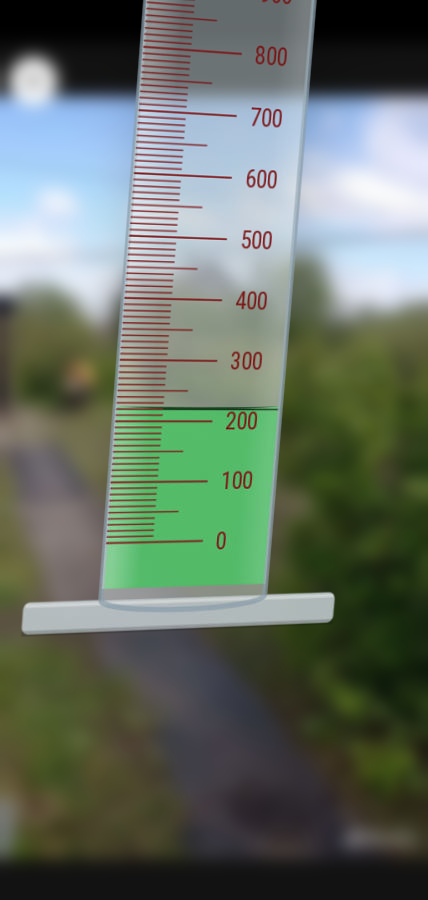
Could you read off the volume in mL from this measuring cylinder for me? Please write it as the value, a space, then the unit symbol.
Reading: 220 mL
